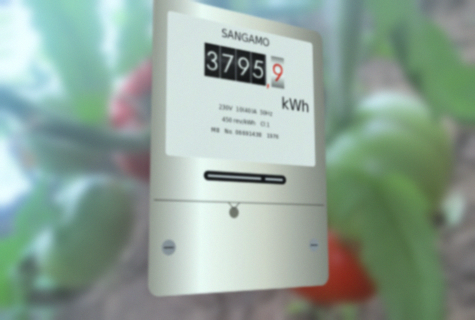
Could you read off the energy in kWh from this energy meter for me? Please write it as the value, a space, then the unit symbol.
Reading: 3795.9 kWh
